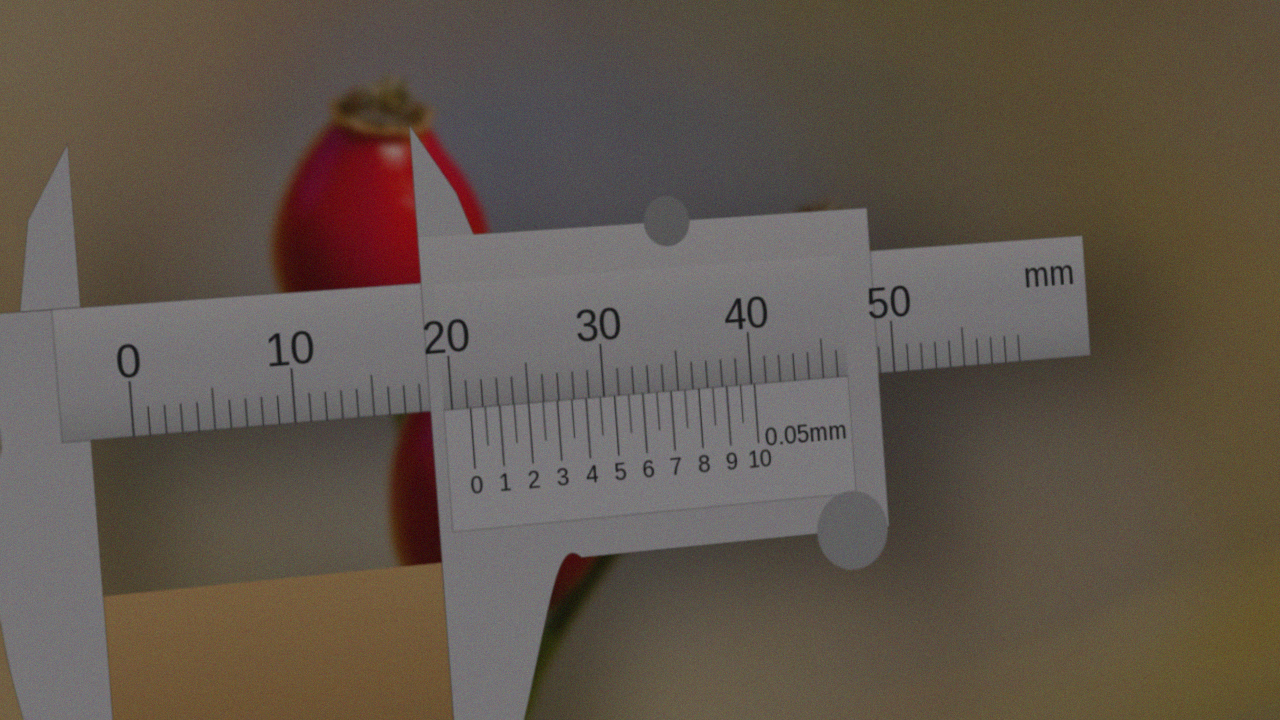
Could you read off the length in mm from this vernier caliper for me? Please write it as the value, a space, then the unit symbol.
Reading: 21.2 mm
